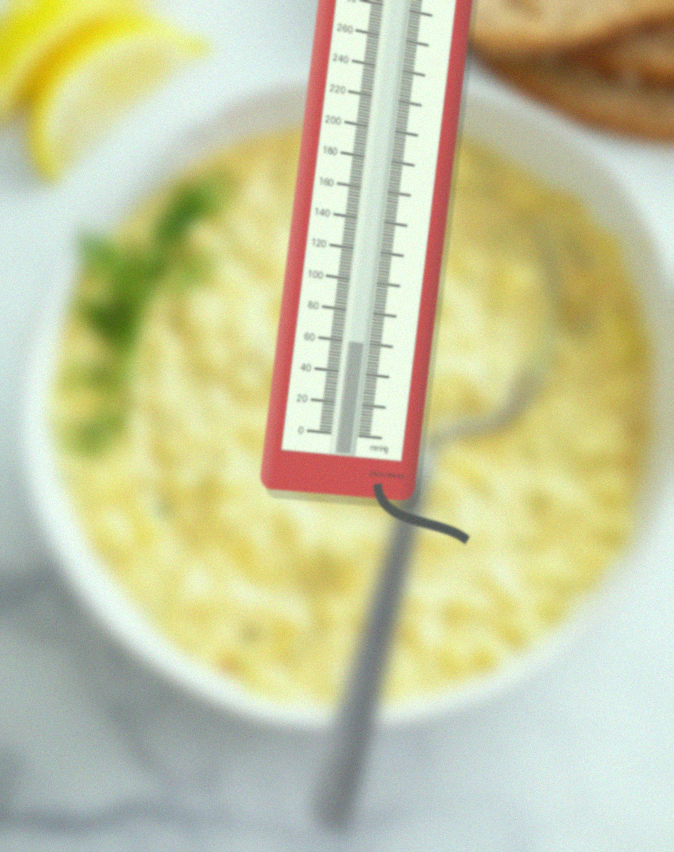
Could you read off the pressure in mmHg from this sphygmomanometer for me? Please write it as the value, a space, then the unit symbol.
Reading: 60 mmHg
